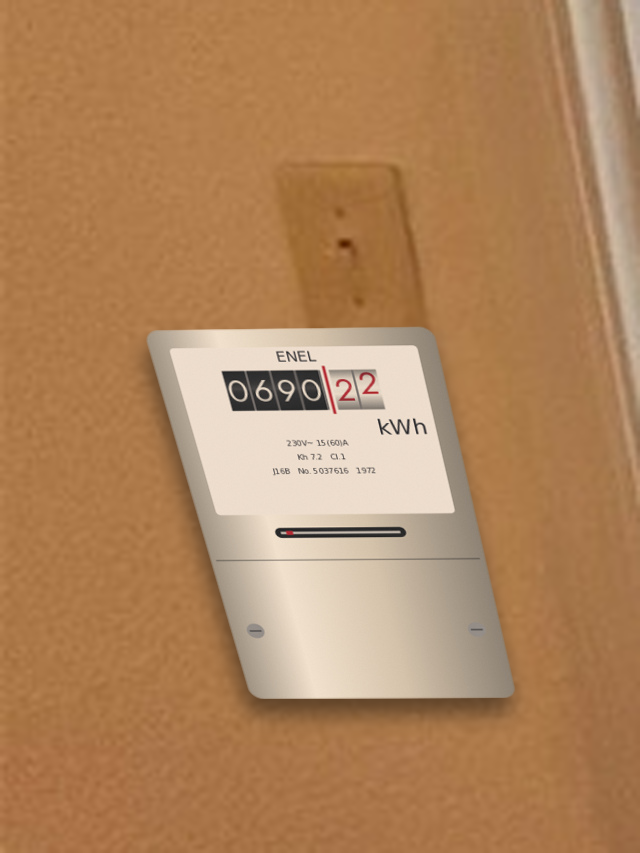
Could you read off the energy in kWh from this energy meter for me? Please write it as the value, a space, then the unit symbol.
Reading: 690.22 kWh
